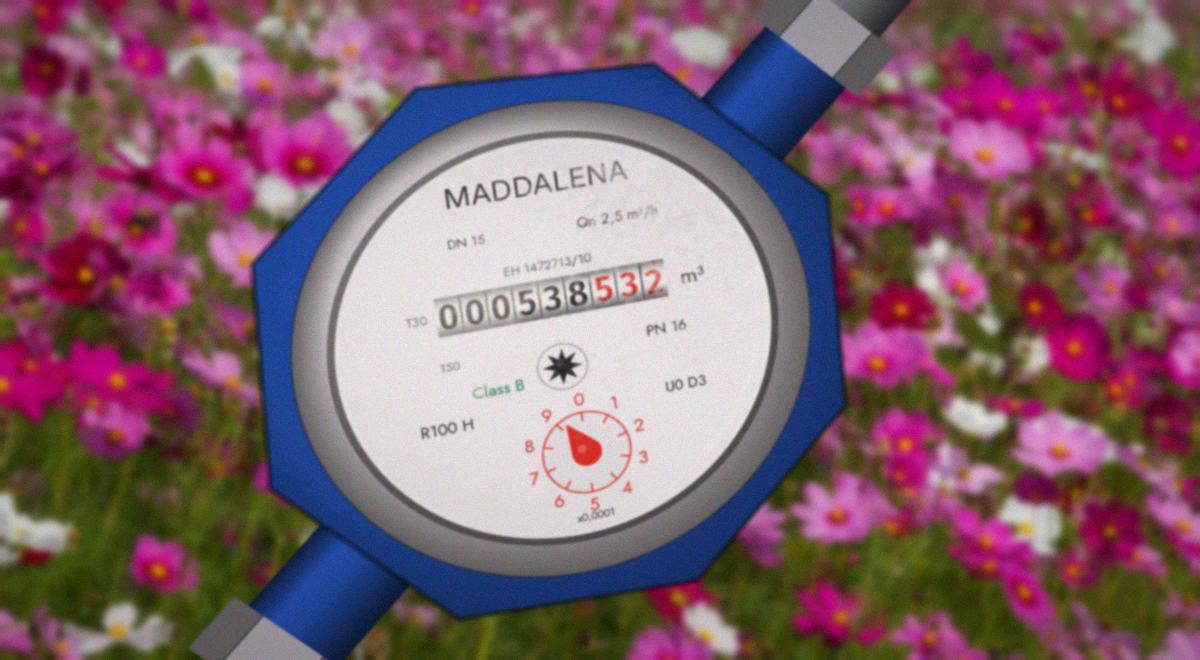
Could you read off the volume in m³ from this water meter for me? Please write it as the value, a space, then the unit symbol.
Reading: 538.5319 m³
